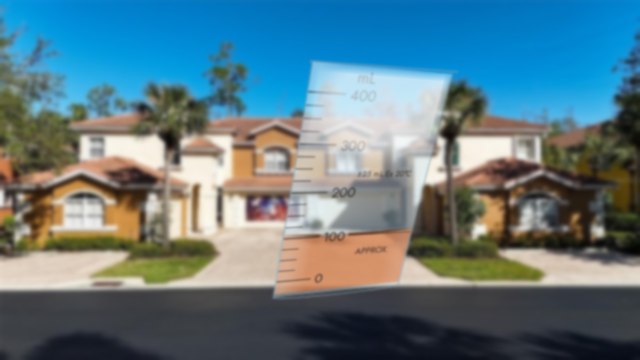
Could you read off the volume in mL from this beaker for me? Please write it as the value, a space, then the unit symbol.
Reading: 100 mL
